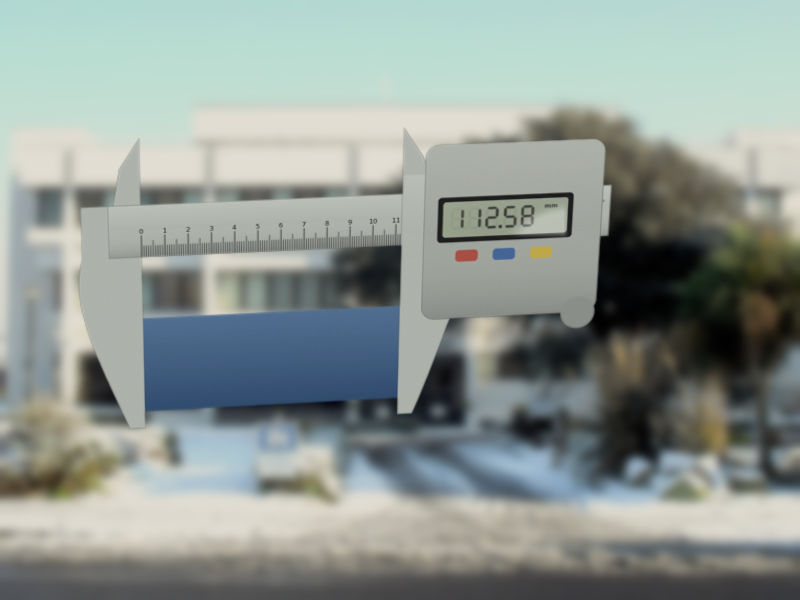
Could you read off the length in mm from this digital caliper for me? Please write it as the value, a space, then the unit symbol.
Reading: 112.58 mm
